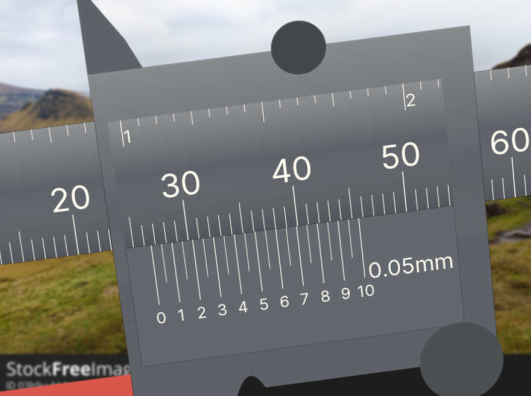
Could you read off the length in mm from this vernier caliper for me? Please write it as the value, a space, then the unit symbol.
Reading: 26.6 mm
